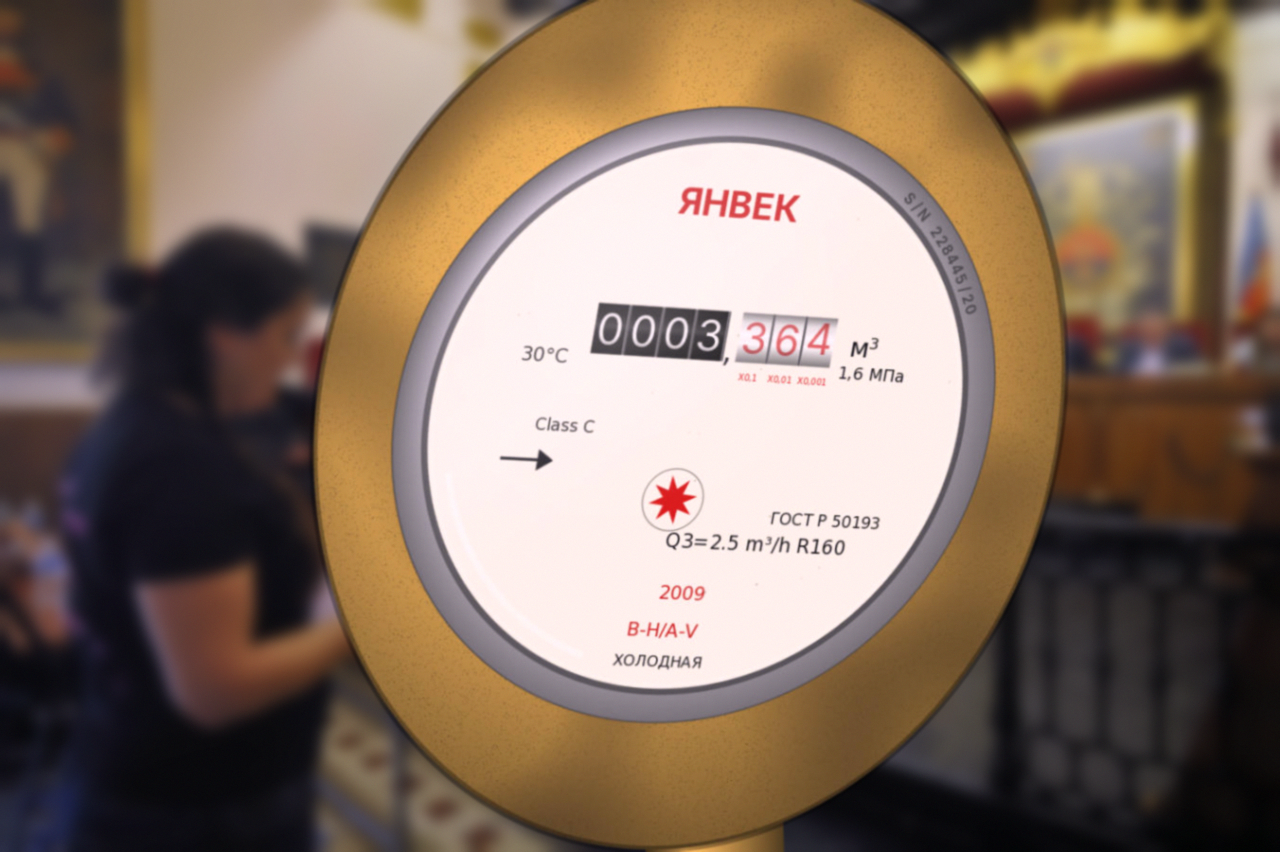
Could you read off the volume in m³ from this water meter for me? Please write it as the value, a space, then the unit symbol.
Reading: 3.364 m³
